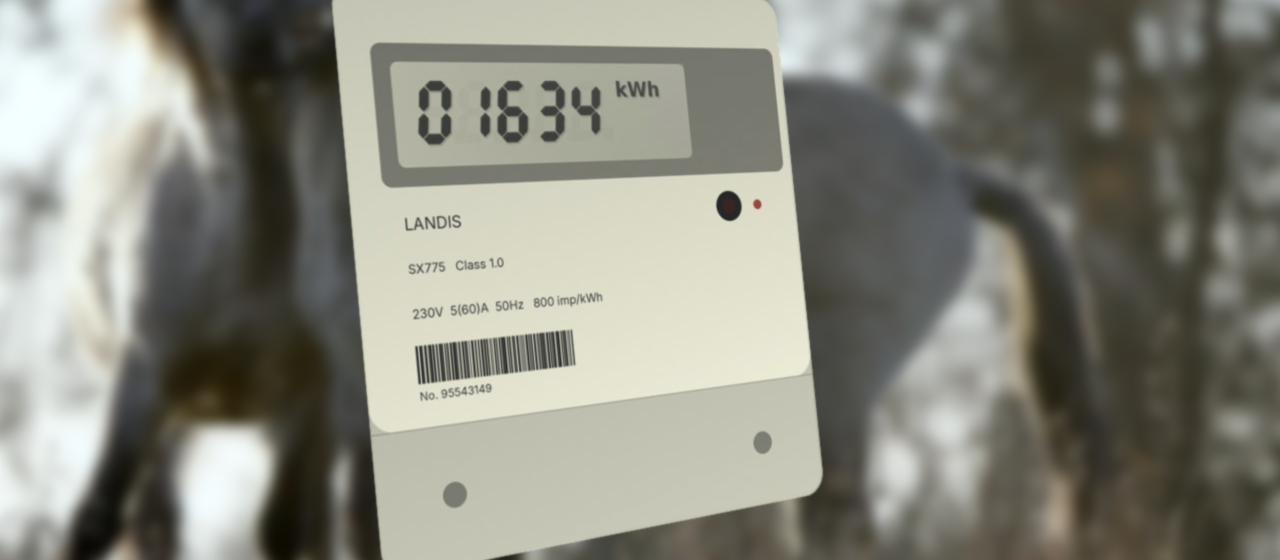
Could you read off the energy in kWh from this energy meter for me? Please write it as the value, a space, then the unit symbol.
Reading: 1634 kWh
